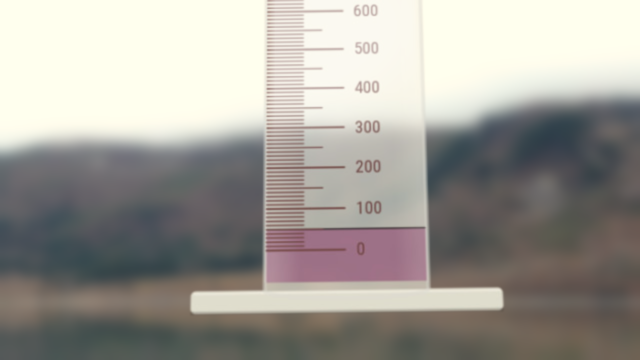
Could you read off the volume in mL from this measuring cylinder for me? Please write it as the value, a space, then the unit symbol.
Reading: 50 mL
